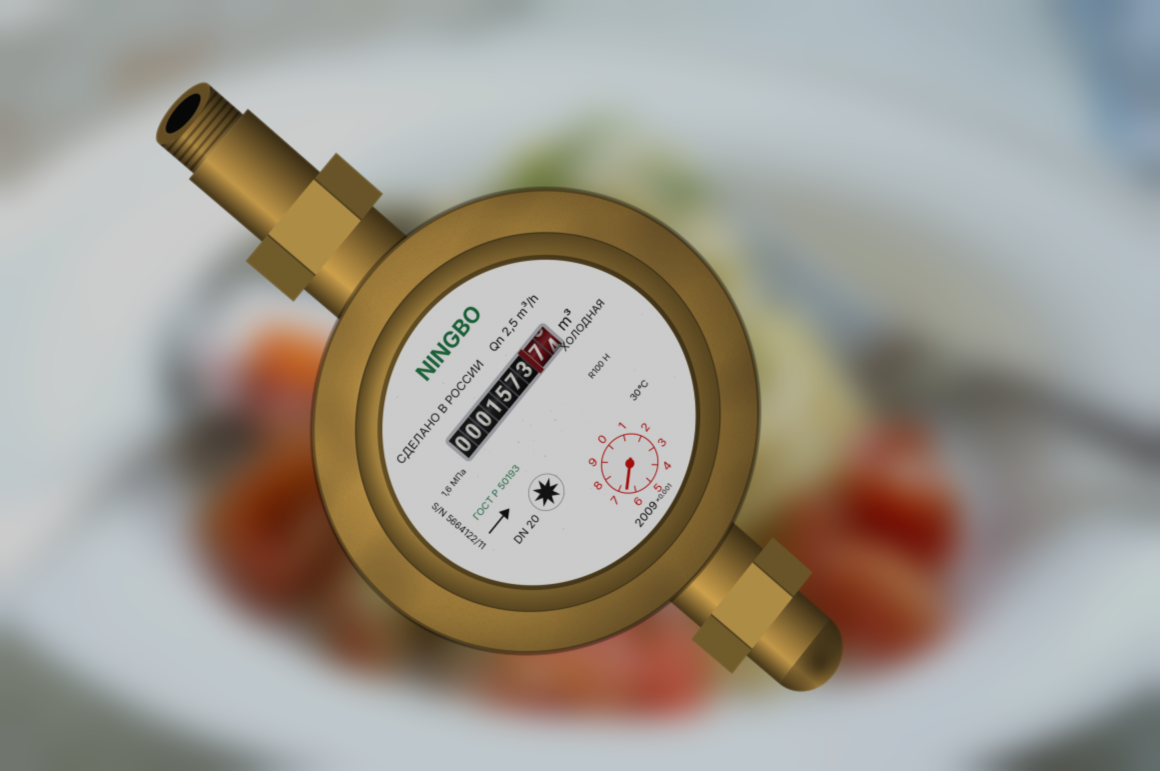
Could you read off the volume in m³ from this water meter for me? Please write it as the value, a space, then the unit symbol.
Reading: 1573.736 m³
